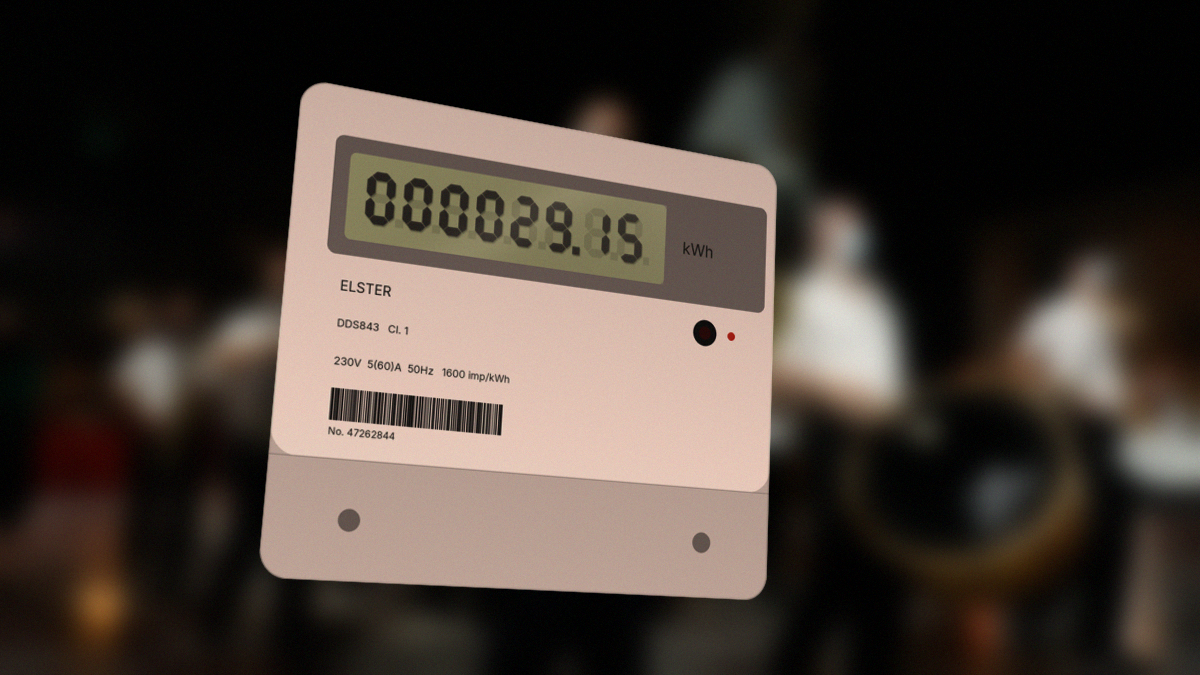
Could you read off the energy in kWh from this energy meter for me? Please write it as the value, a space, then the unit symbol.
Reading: 29.15 kWh
